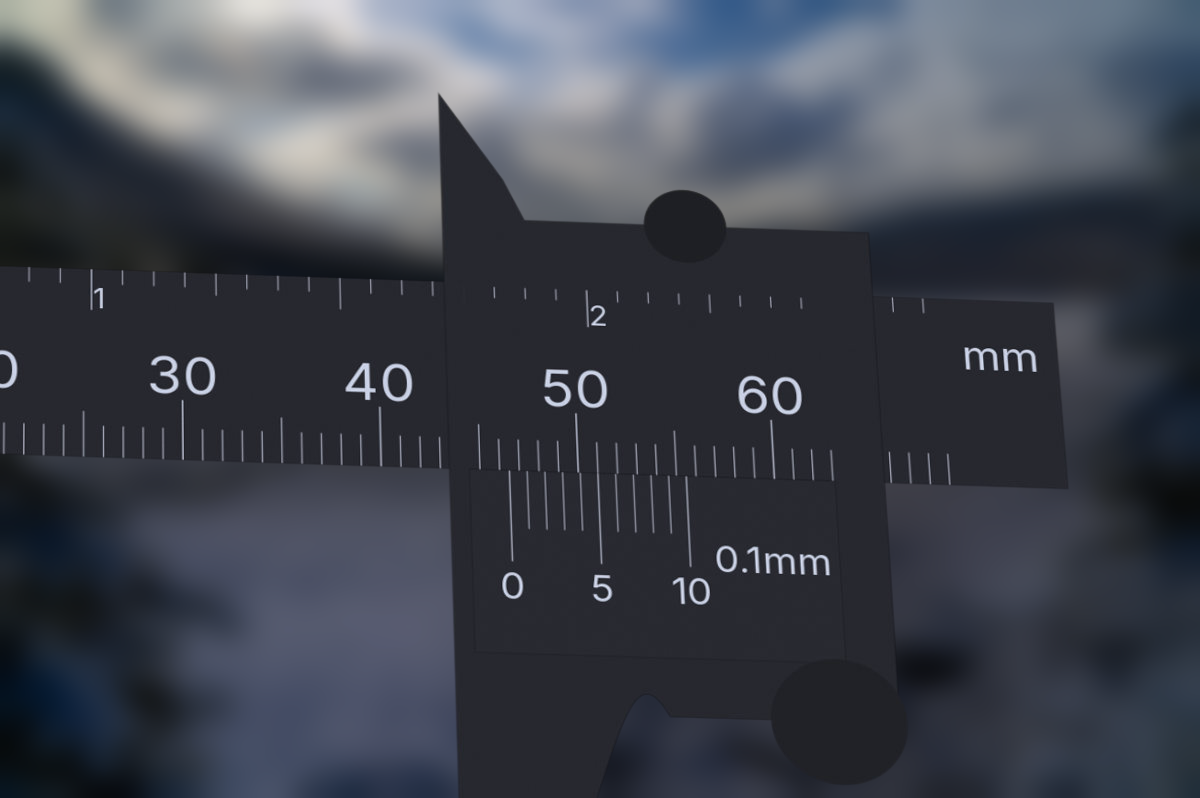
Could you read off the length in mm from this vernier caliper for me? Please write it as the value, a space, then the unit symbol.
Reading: 46.5 mm
